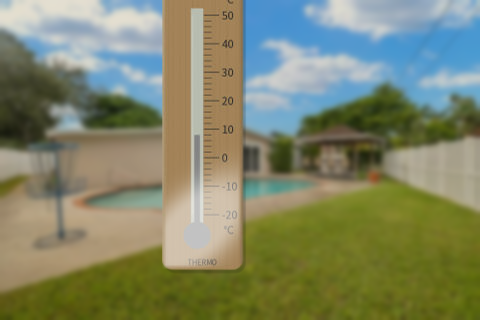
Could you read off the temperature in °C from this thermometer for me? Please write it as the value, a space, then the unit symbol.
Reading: 8 °C
